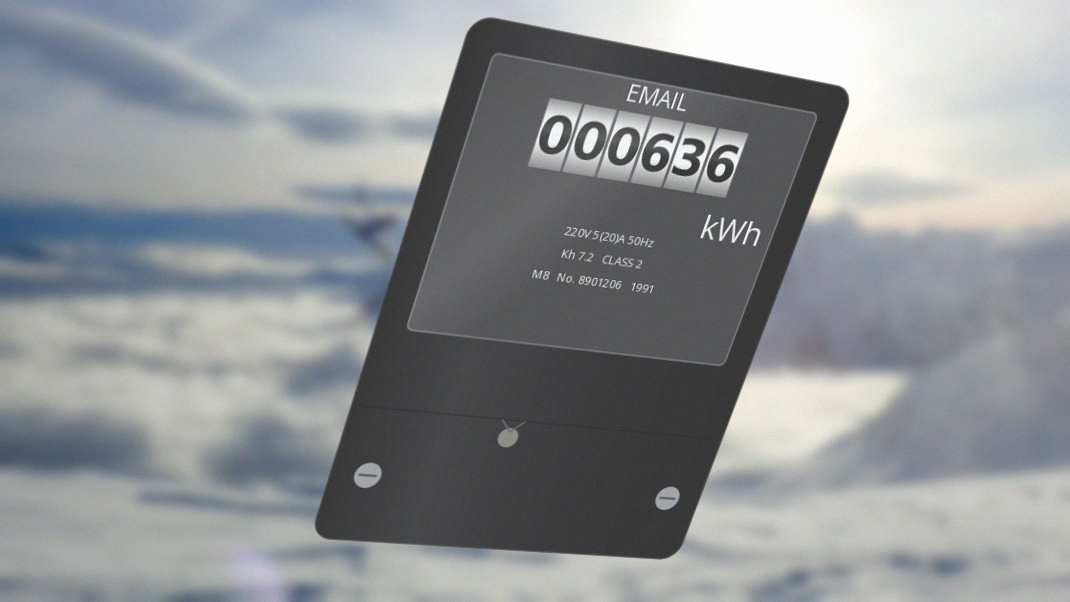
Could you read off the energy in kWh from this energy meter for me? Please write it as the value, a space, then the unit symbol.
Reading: 636 kWh
